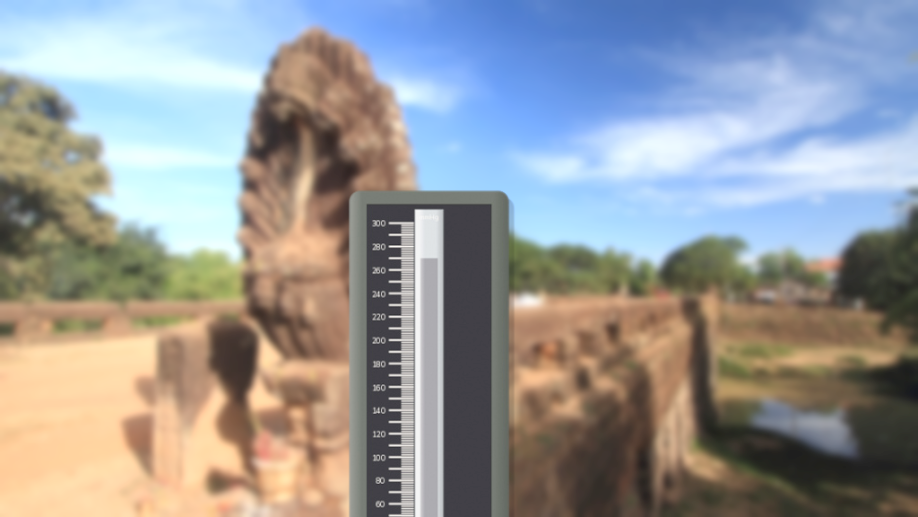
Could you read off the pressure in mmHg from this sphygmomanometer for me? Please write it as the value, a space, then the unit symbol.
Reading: 270 mmHg
